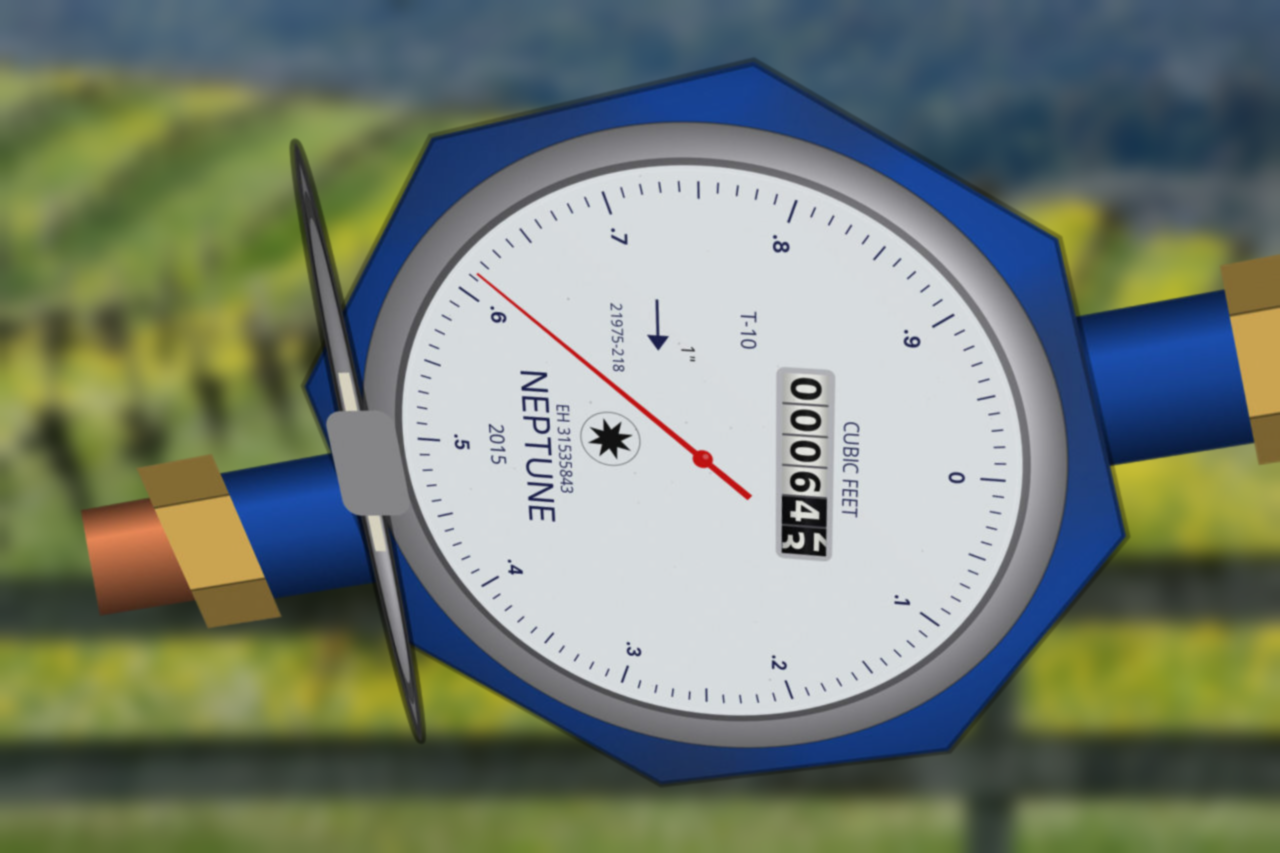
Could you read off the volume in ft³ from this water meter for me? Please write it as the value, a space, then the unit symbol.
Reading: 642.61 ft³
